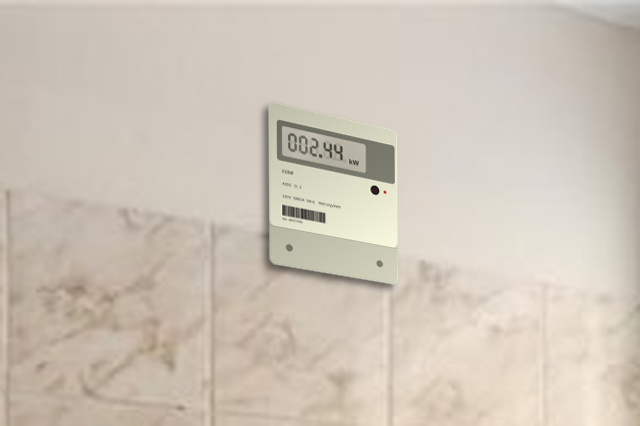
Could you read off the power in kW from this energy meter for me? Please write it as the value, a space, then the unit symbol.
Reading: 2.44 kW
